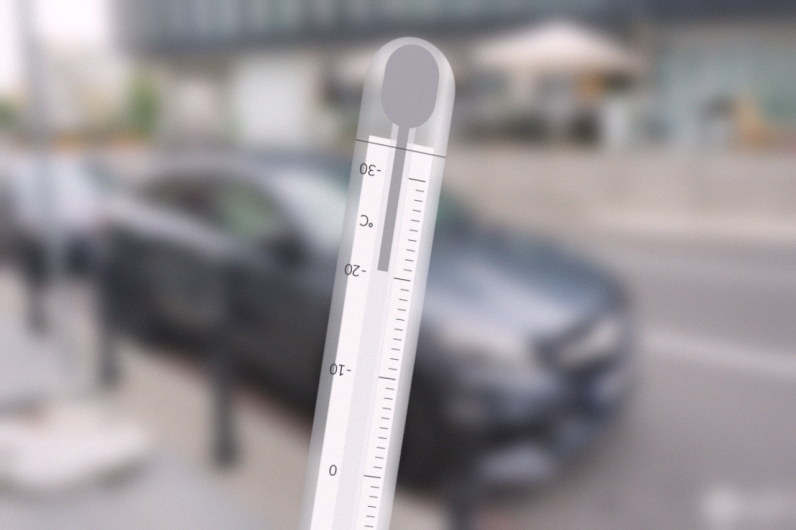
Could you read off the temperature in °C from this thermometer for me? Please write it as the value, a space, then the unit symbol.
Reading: -20.5 °C
